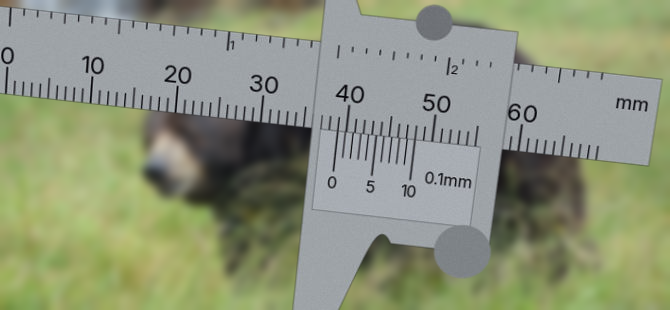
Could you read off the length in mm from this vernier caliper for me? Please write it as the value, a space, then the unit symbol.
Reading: 39.0 mm
